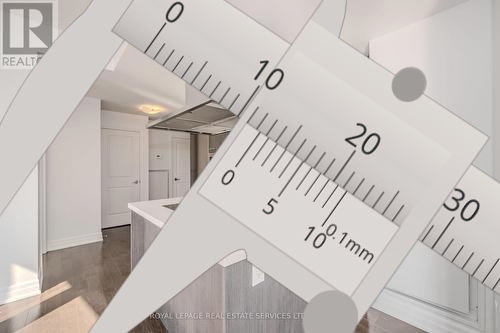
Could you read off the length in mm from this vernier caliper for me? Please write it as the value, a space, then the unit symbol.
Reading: 12.4 mm
